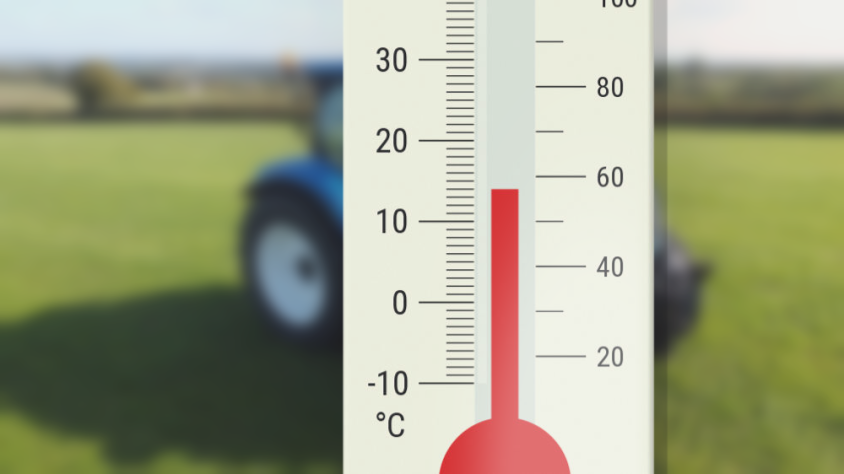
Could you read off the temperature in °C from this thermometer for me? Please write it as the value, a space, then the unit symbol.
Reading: 14 °C
